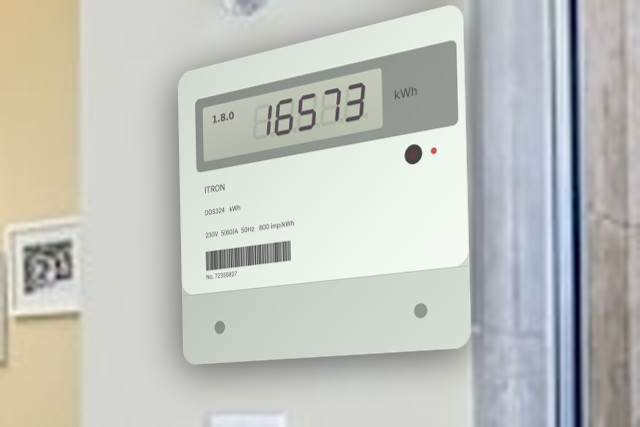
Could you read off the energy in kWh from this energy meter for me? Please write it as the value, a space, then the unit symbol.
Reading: 16573 kWh
